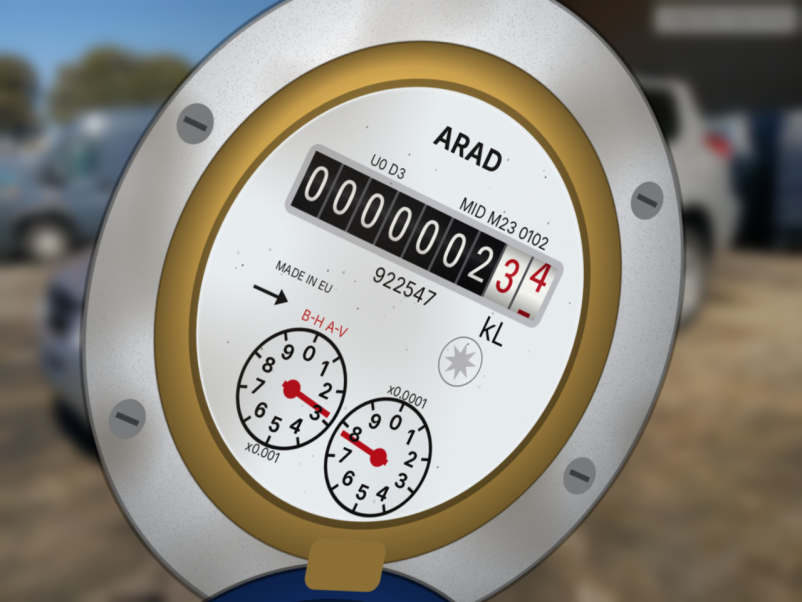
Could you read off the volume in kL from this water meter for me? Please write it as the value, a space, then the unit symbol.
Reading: 2.3427 kL
